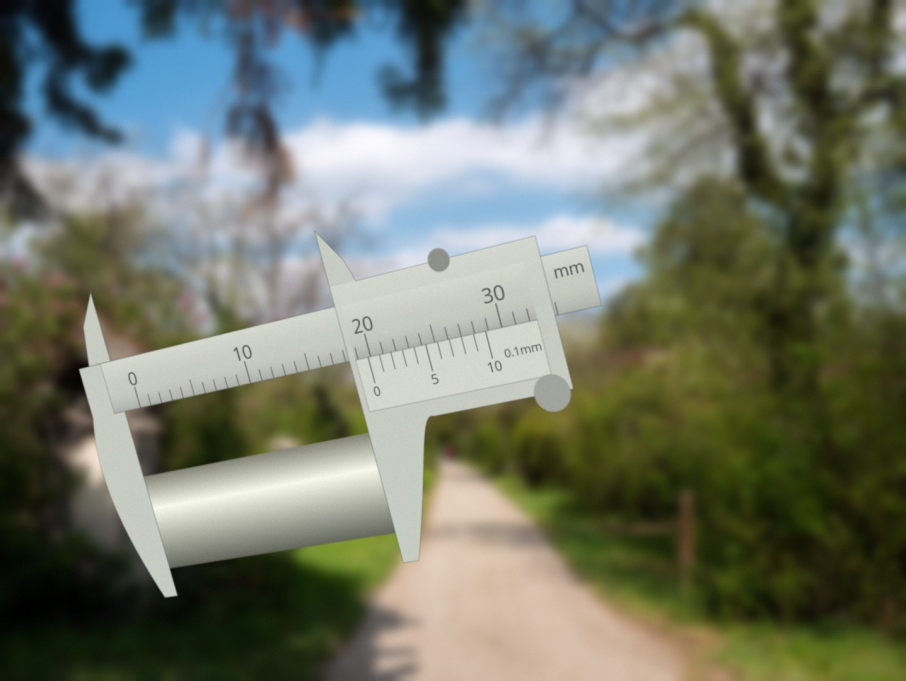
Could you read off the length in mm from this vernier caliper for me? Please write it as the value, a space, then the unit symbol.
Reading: 19.8 mm
